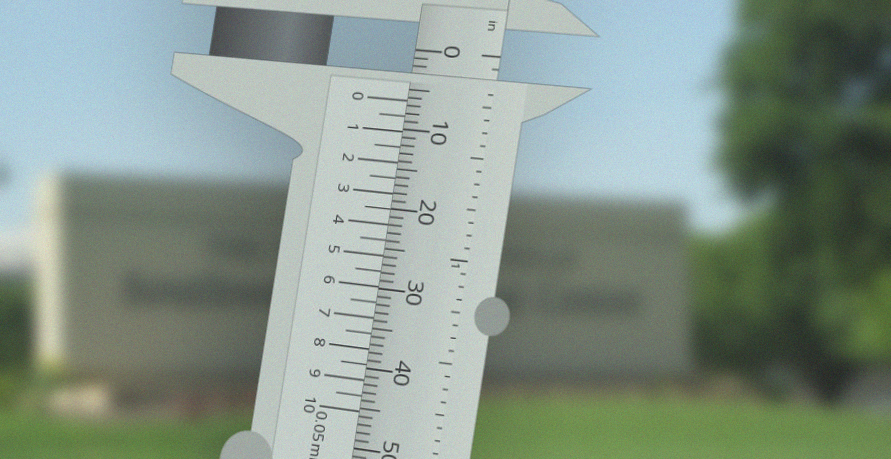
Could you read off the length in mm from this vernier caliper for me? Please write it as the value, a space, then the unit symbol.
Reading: 6.4 mm
